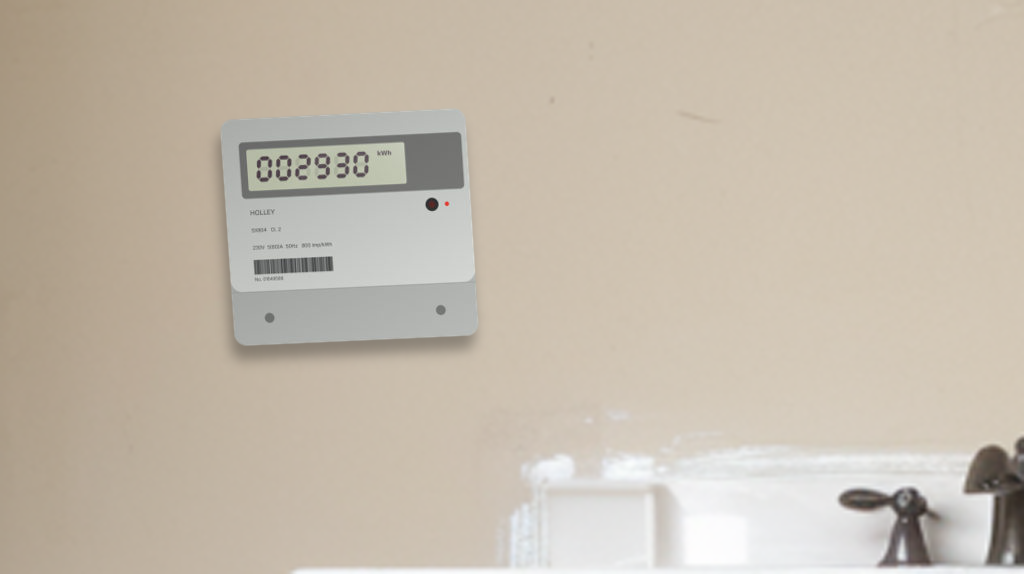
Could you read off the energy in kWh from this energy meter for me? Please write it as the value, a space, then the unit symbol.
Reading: 2930 kWh
